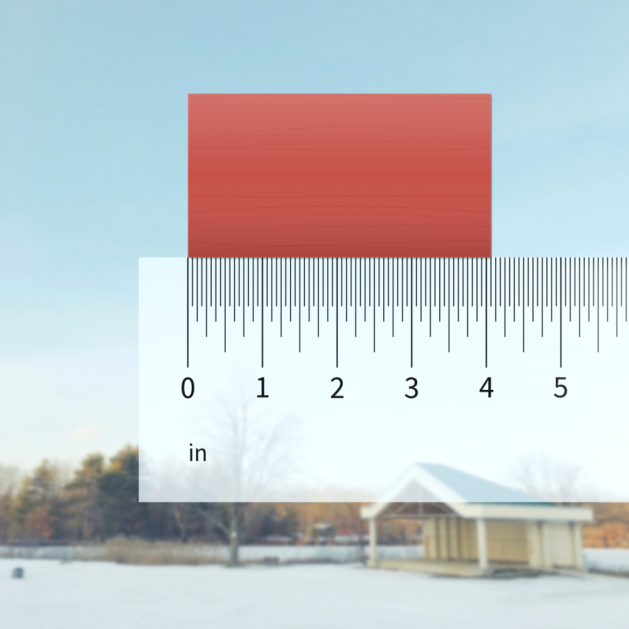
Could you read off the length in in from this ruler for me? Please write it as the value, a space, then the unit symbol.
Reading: 4.0625 in
